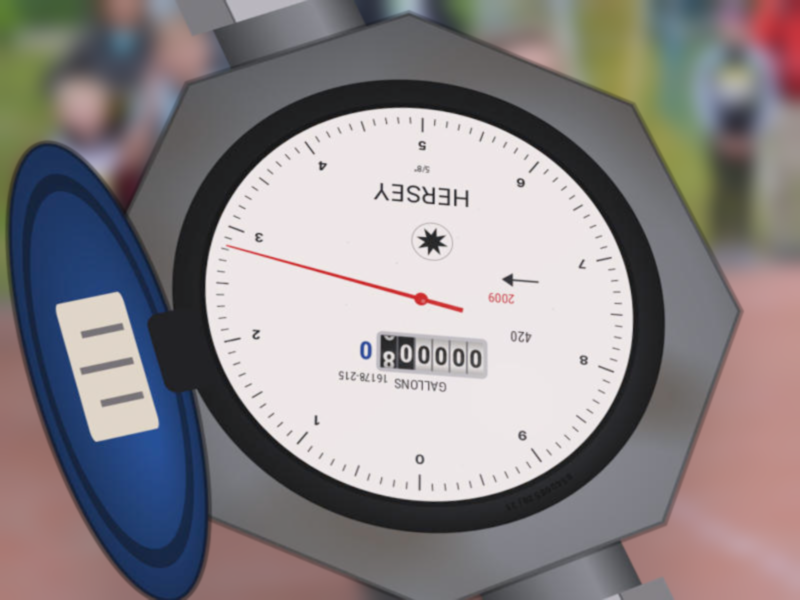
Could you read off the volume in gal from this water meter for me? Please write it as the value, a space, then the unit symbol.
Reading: 82.8 gal
